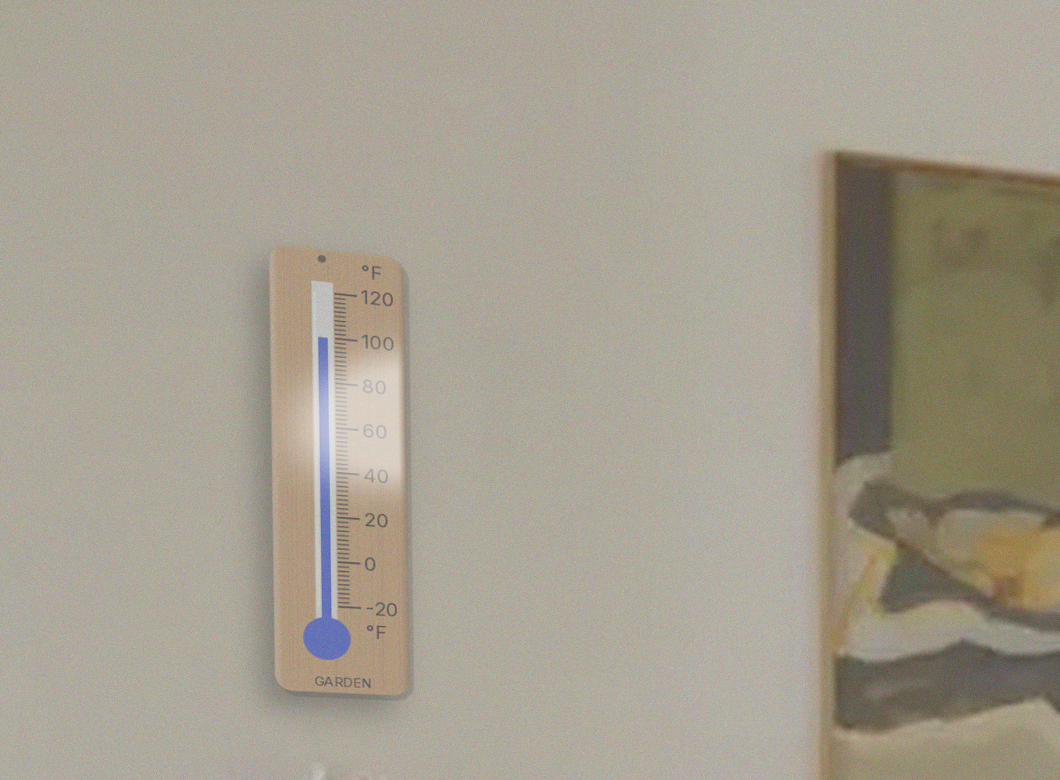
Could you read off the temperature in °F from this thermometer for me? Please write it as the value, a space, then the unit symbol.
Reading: 100 °F
